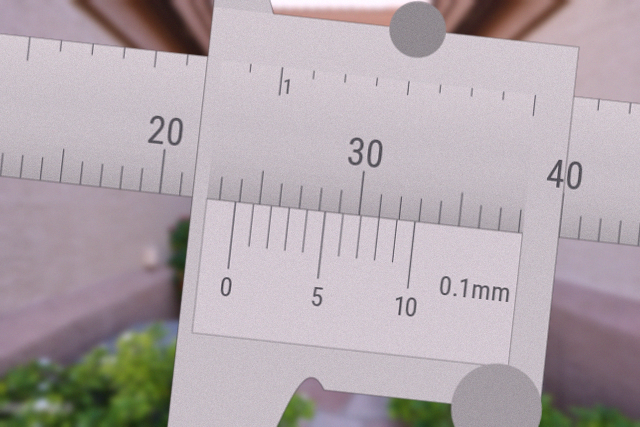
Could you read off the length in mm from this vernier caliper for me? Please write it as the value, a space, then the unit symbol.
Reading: 23.8 mm
